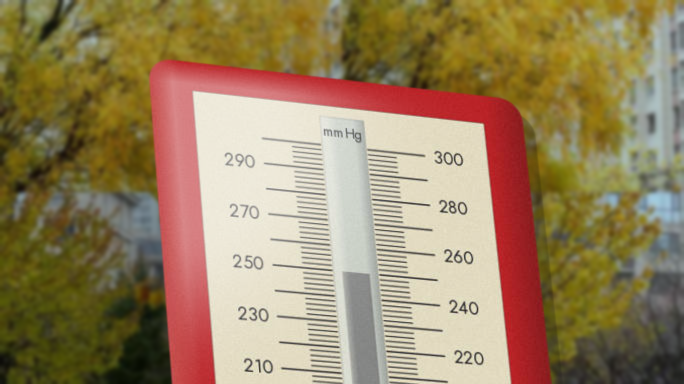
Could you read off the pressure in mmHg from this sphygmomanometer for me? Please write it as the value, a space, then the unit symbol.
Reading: 250 mmHg
